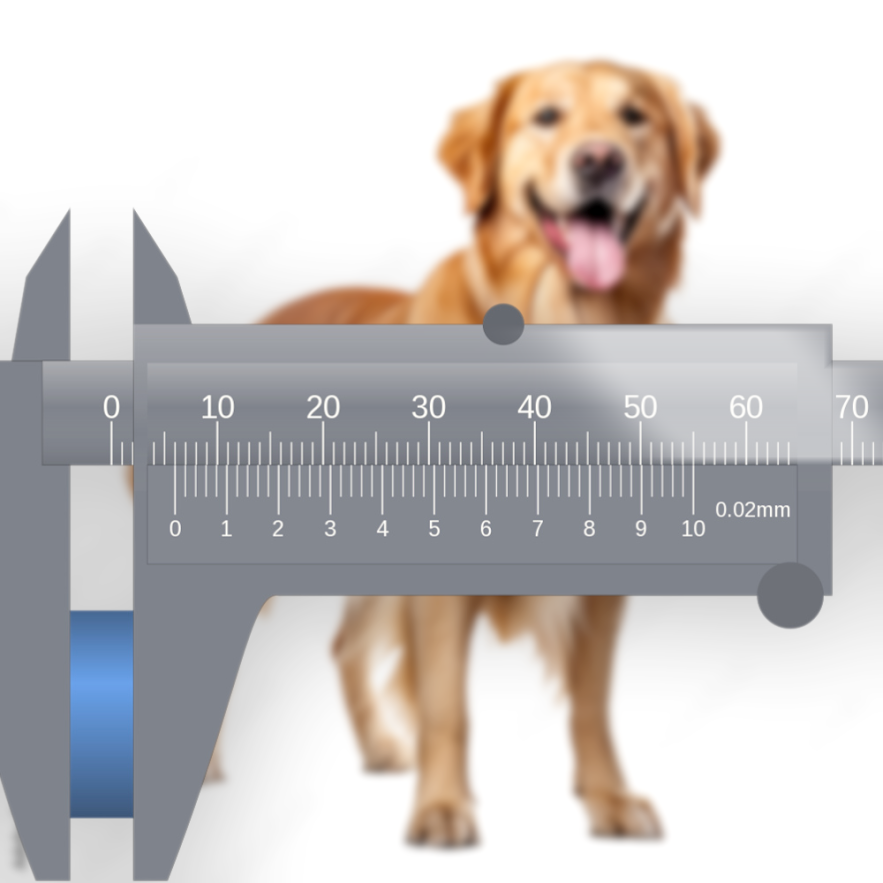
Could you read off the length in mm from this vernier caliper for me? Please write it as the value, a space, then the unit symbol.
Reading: 6.0 mm
